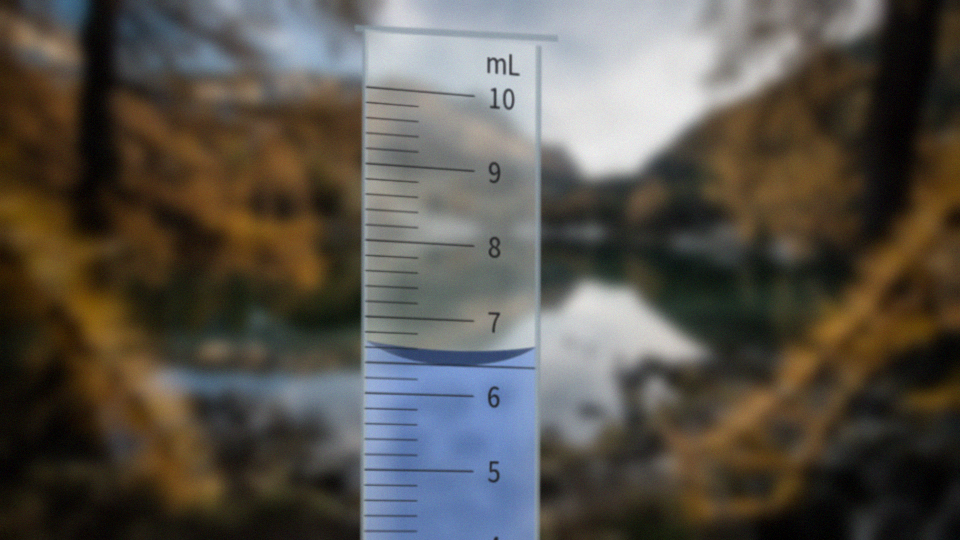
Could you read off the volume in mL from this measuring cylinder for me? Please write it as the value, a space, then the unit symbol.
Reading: 6.4 mL
